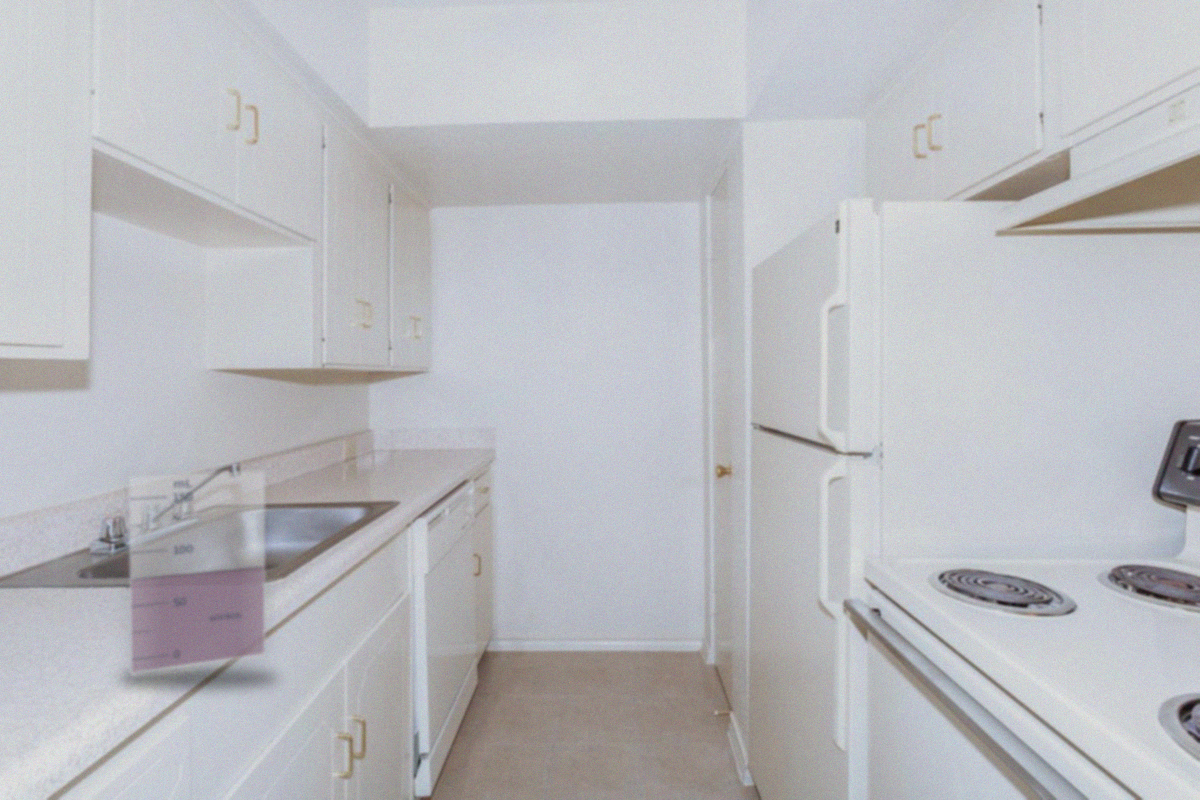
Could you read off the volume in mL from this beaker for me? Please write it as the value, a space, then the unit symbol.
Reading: 75 mL
